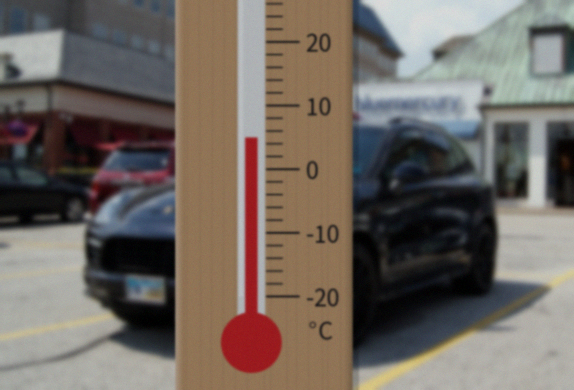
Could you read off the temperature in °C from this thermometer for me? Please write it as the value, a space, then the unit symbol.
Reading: 5 °C
